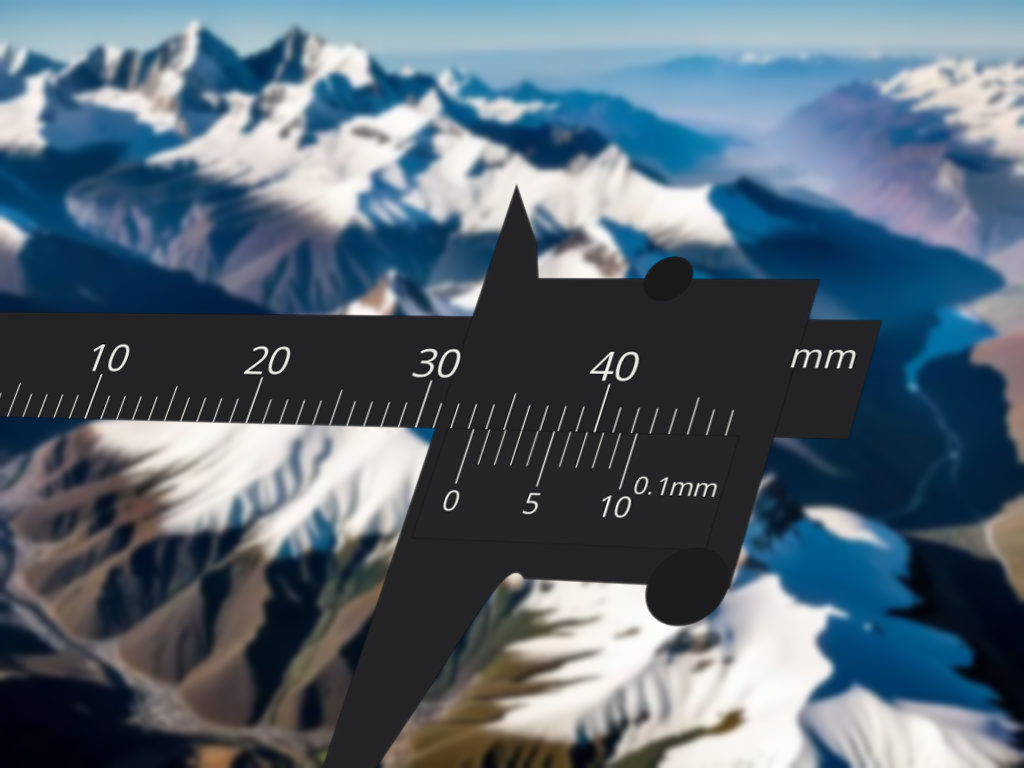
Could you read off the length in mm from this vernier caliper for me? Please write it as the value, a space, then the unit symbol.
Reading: 33.3 mm
